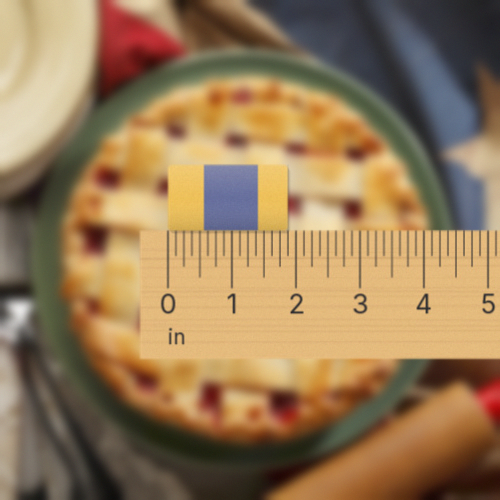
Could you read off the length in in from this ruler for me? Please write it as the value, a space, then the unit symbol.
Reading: 1.875 in
